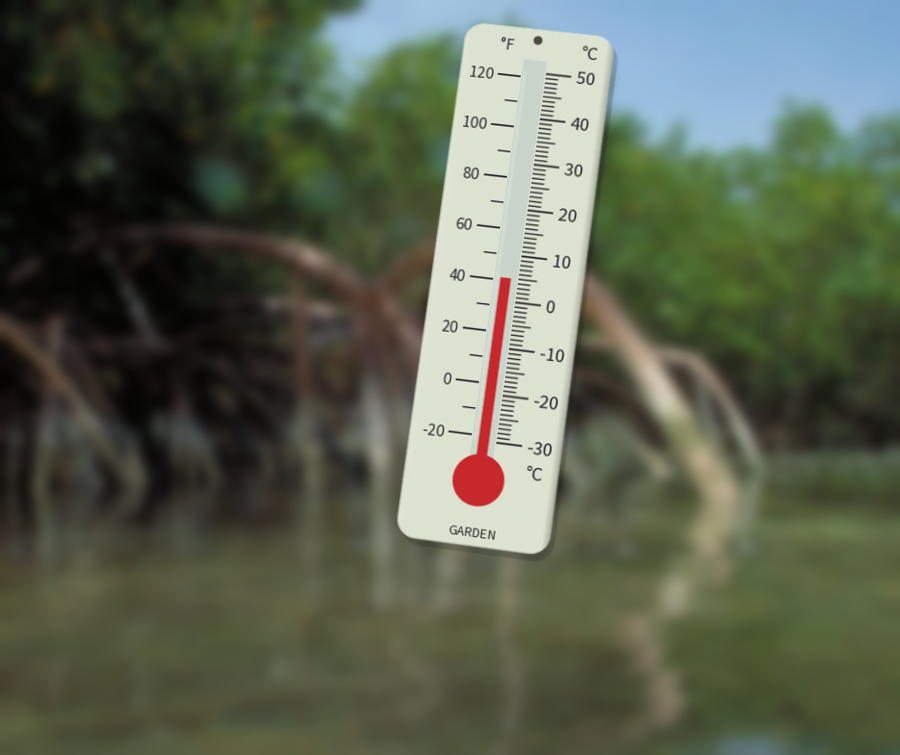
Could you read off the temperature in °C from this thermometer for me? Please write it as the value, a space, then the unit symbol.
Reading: 5 °C
